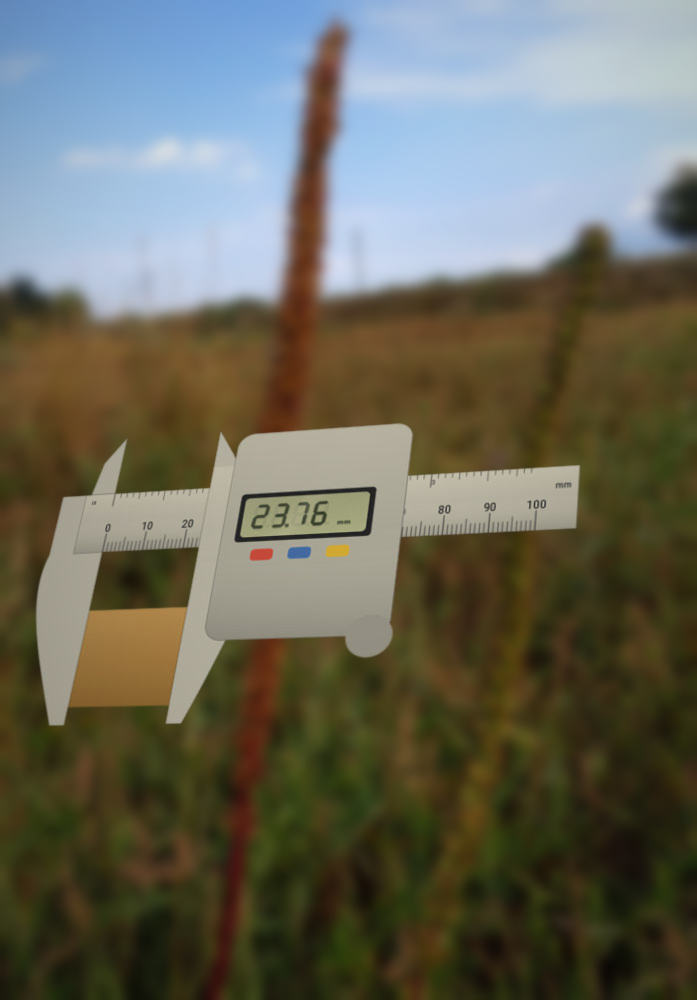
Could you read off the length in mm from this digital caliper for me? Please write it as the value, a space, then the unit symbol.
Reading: 23.76 mm
